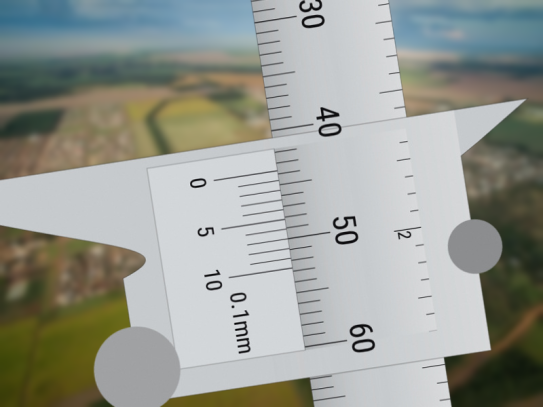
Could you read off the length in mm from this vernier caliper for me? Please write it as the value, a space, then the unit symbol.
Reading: 43.7 mm
